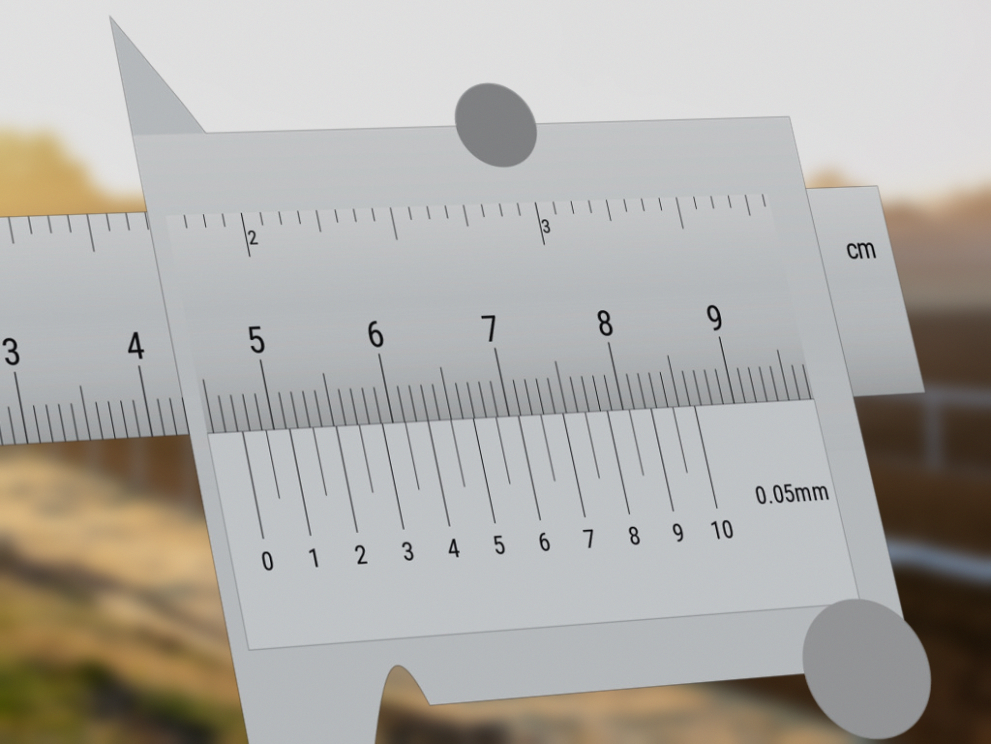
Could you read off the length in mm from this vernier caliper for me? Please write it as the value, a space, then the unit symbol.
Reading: 47.4 mm
